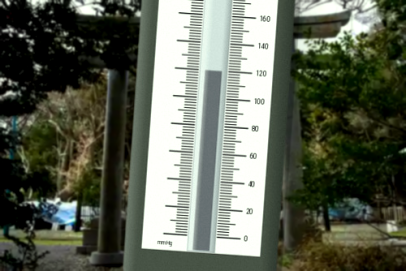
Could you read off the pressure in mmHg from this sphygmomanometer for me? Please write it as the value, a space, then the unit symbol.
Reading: 120 mmHg
